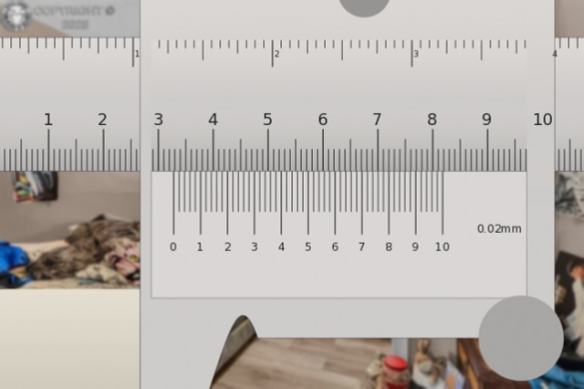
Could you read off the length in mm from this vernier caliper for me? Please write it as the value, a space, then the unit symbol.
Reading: 32.8 mm
